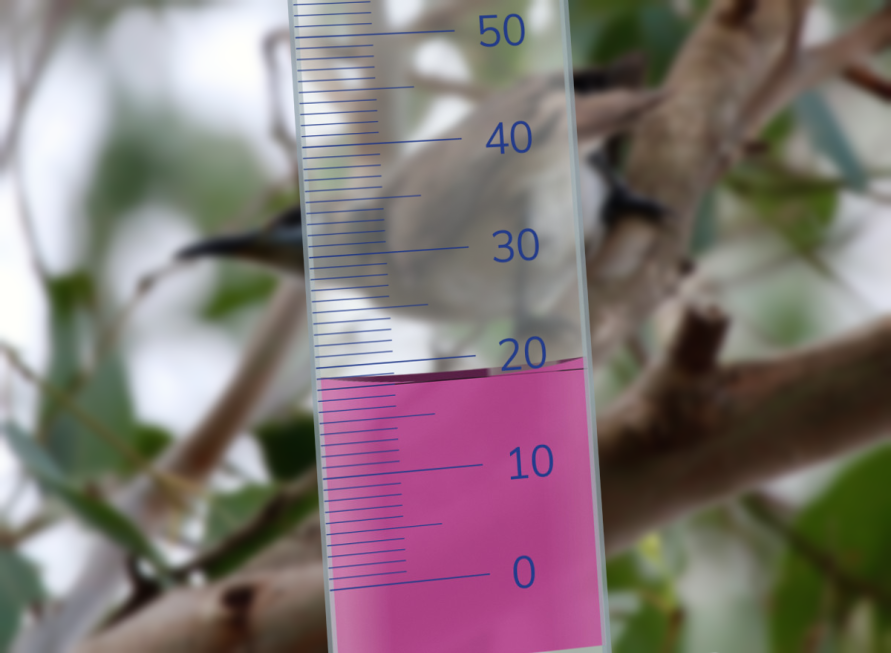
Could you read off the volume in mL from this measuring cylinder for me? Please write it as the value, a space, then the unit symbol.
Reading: 18 mL
